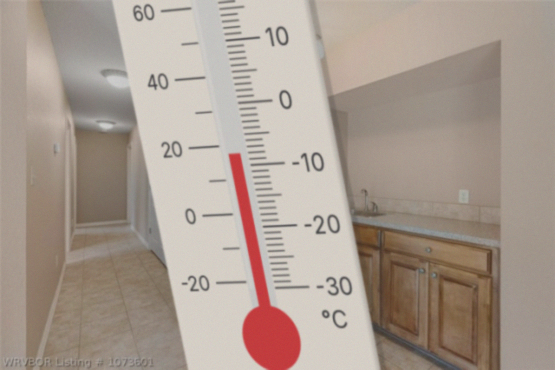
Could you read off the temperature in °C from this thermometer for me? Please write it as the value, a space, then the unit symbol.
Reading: -8 °C
